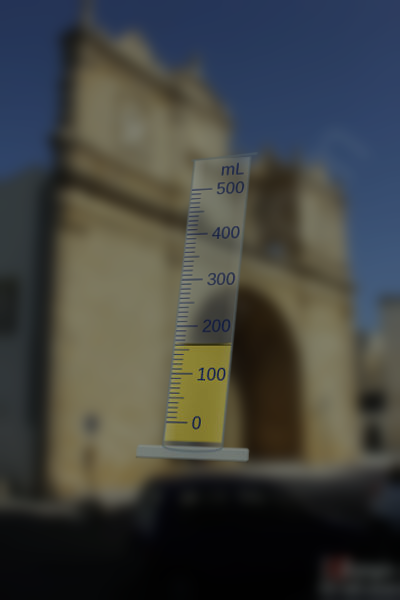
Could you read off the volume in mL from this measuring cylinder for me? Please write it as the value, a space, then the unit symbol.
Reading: 160 mL
